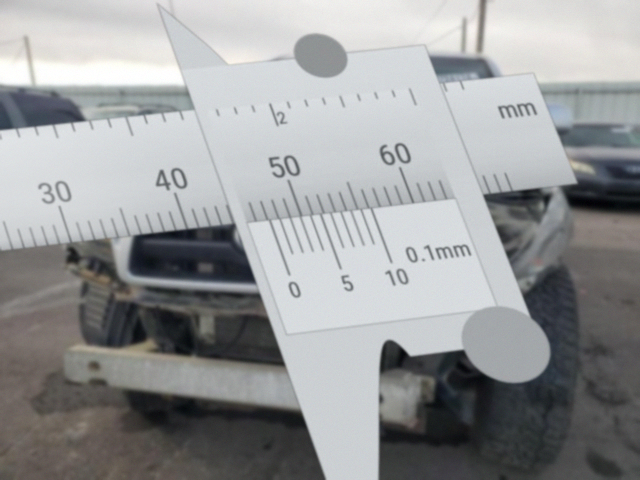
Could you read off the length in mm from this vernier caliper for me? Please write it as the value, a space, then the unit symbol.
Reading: 47.2 mm
